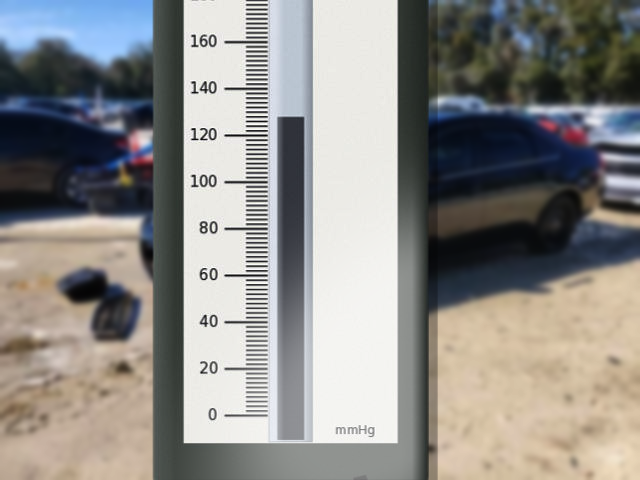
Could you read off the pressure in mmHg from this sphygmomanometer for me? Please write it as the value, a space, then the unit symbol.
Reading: 128 mmHg
